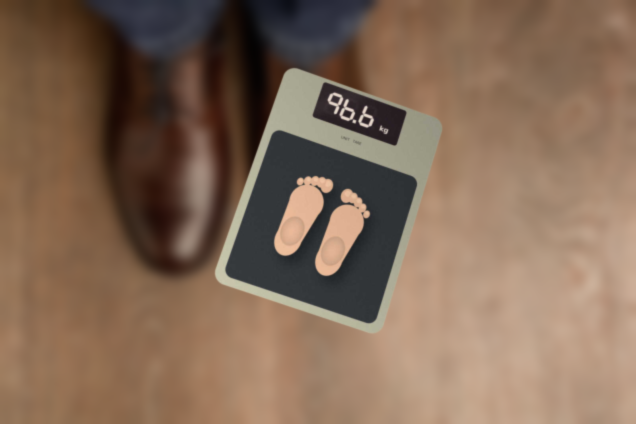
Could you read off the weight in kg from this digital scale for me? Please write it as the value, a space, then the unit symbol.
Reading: 96.6 kg
